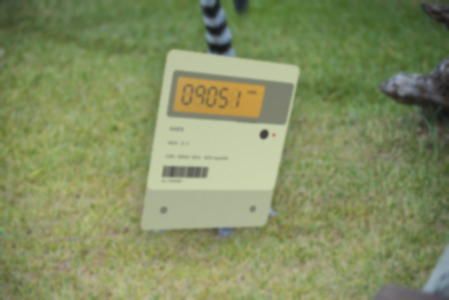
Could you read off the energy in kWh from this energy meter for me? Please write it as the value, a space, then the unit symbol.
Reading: 9051 kWh
